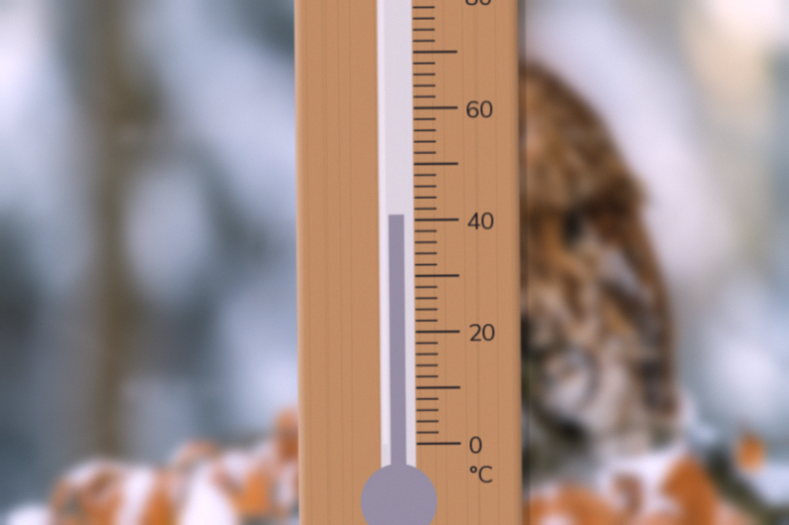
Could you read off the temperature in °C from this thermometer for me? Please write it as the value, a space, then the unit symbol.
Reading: 41 °C
